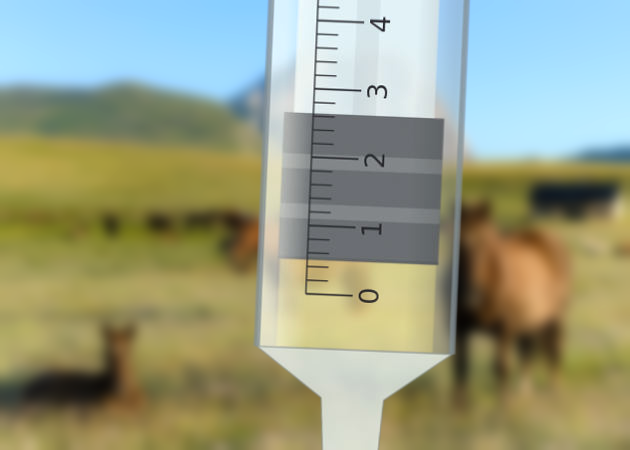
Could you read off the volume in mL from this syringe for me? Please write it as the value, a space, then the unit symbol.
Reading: 0.5 mL
